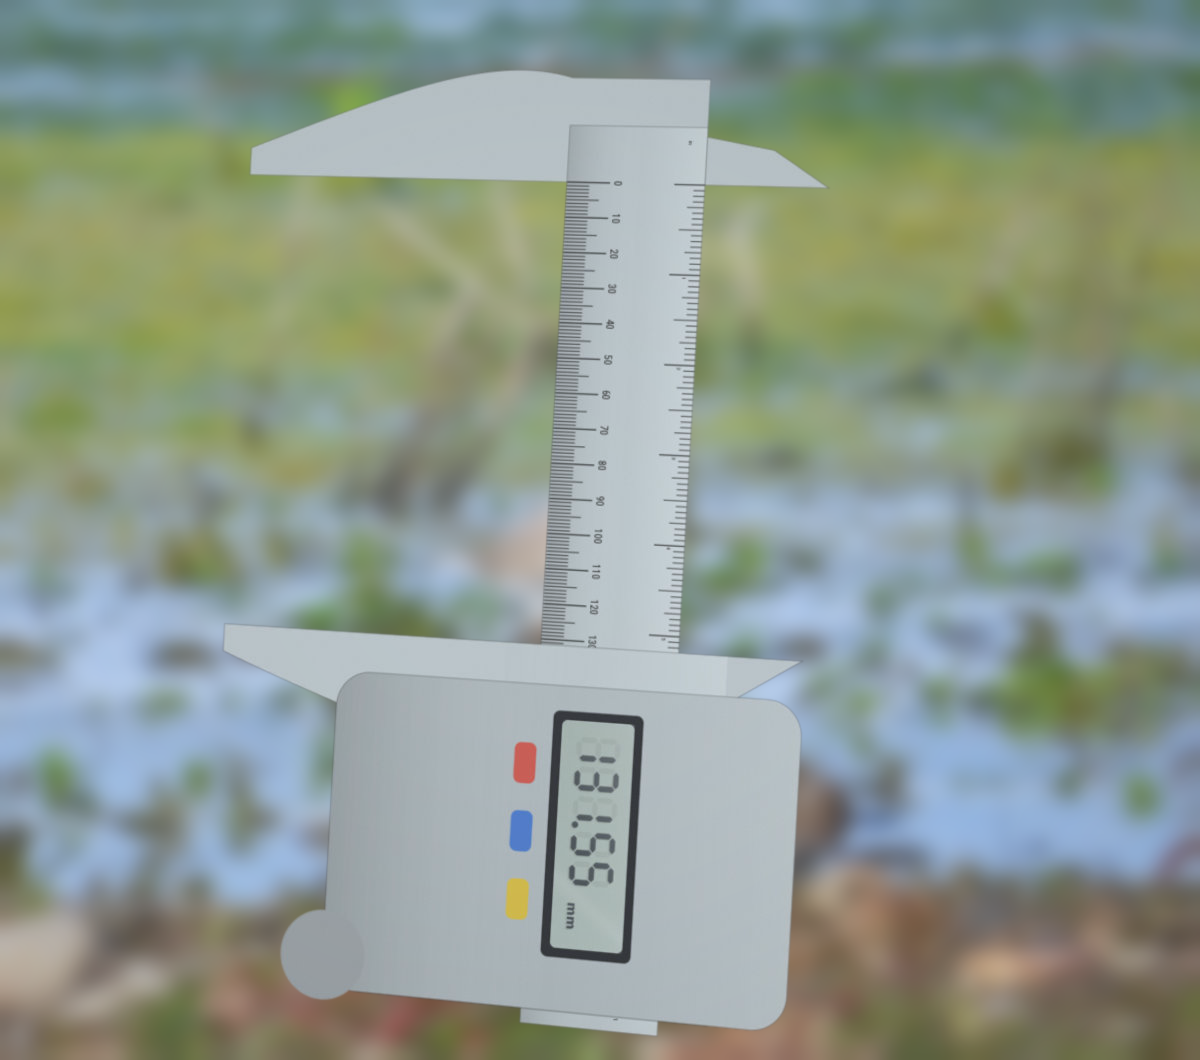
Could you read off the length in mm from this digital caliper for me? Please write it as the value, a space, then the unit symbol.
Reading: 131.55 mm
